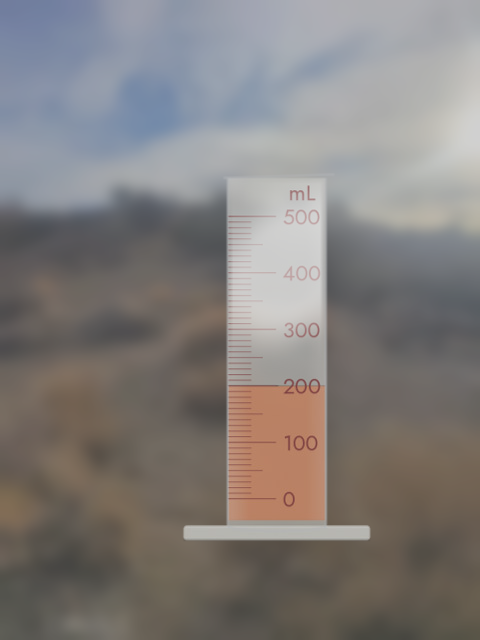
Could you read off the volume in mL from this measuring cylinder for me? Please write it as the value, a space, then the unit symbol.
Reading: 200 mL
